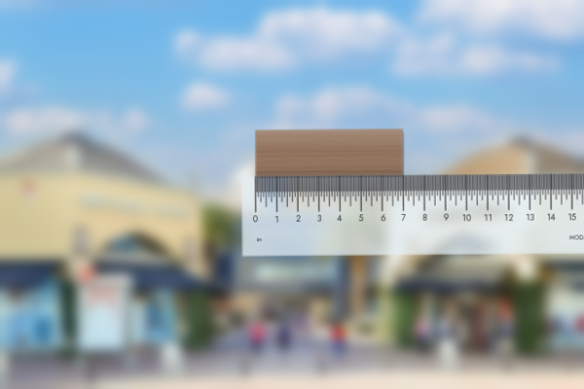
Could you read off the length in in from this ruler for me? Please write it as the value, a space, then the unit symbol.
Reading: 7 in
